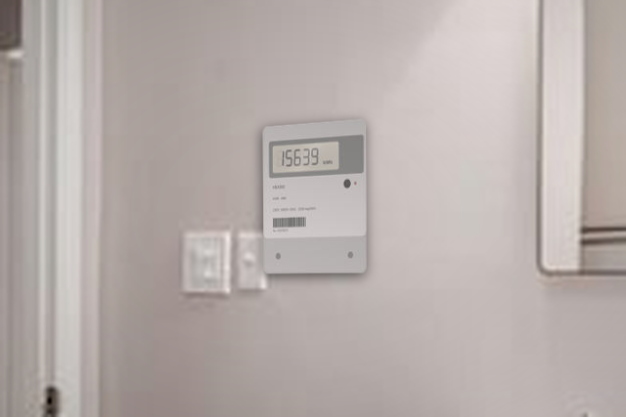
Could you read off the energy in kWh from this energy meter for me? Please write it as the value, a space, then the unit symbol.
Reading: 15639 kWh
